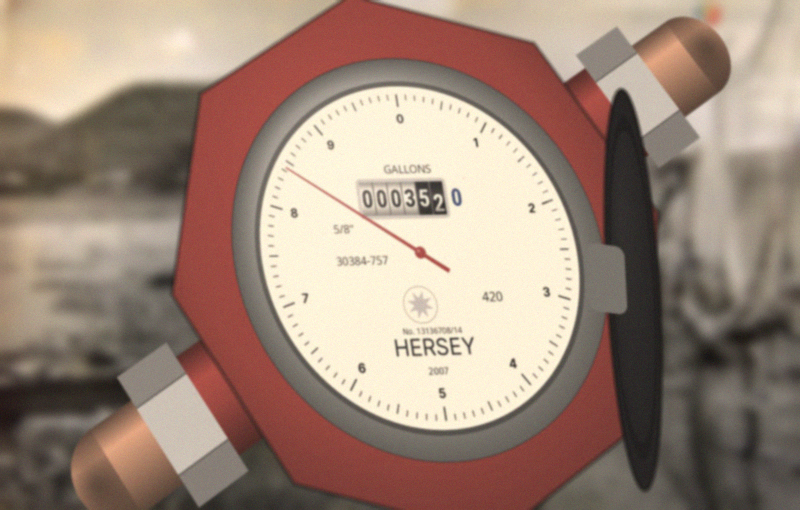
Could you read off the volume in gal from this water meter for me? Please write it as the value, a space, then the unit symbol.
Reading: 3518.4 gal
